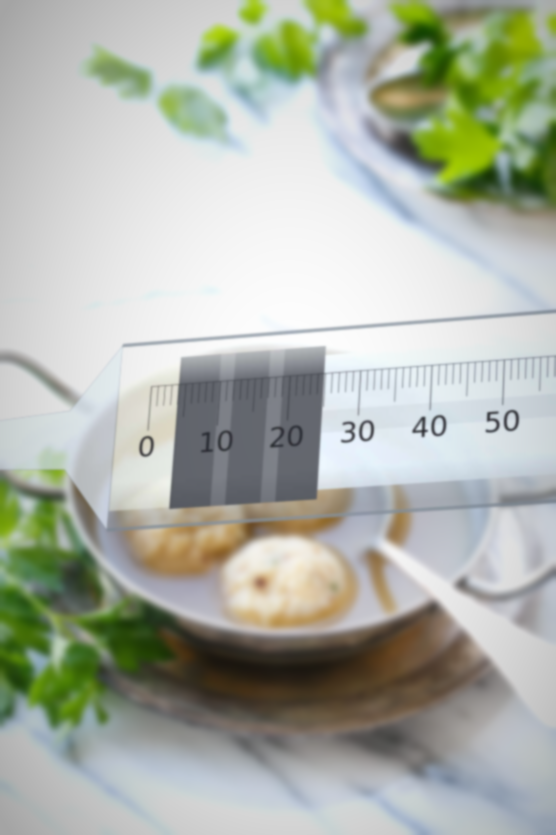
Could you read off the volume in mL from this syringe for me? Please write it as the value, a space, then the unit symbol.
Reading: 4 mL
